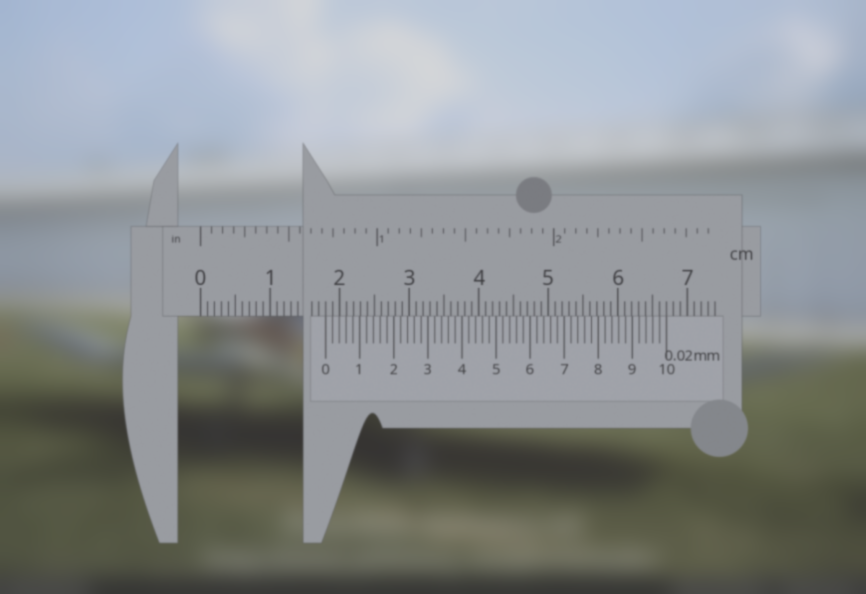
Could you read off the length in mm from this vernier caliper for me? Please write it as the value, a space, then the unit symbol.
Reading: 18.0 mm
